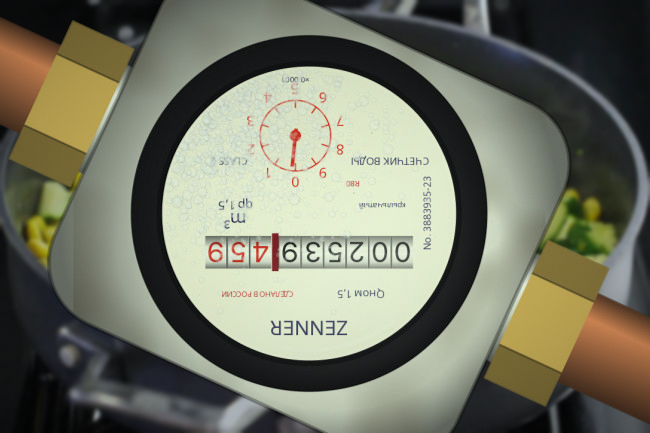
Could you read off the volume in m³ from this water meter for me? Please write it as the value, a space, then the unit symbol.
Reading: 2539.4590 m³
